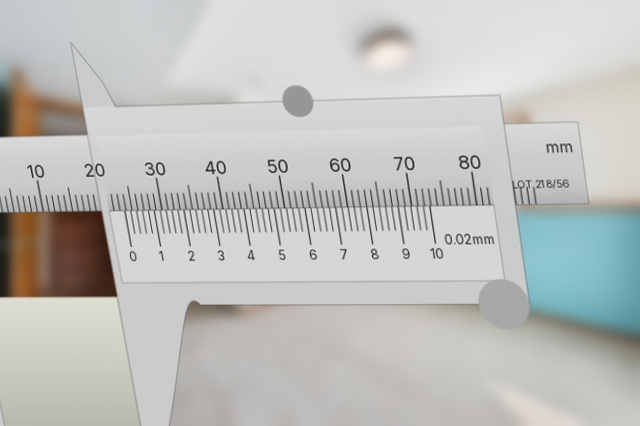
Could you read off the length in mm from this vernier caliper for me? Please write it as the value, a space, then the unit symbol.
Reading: 23.8 mm
